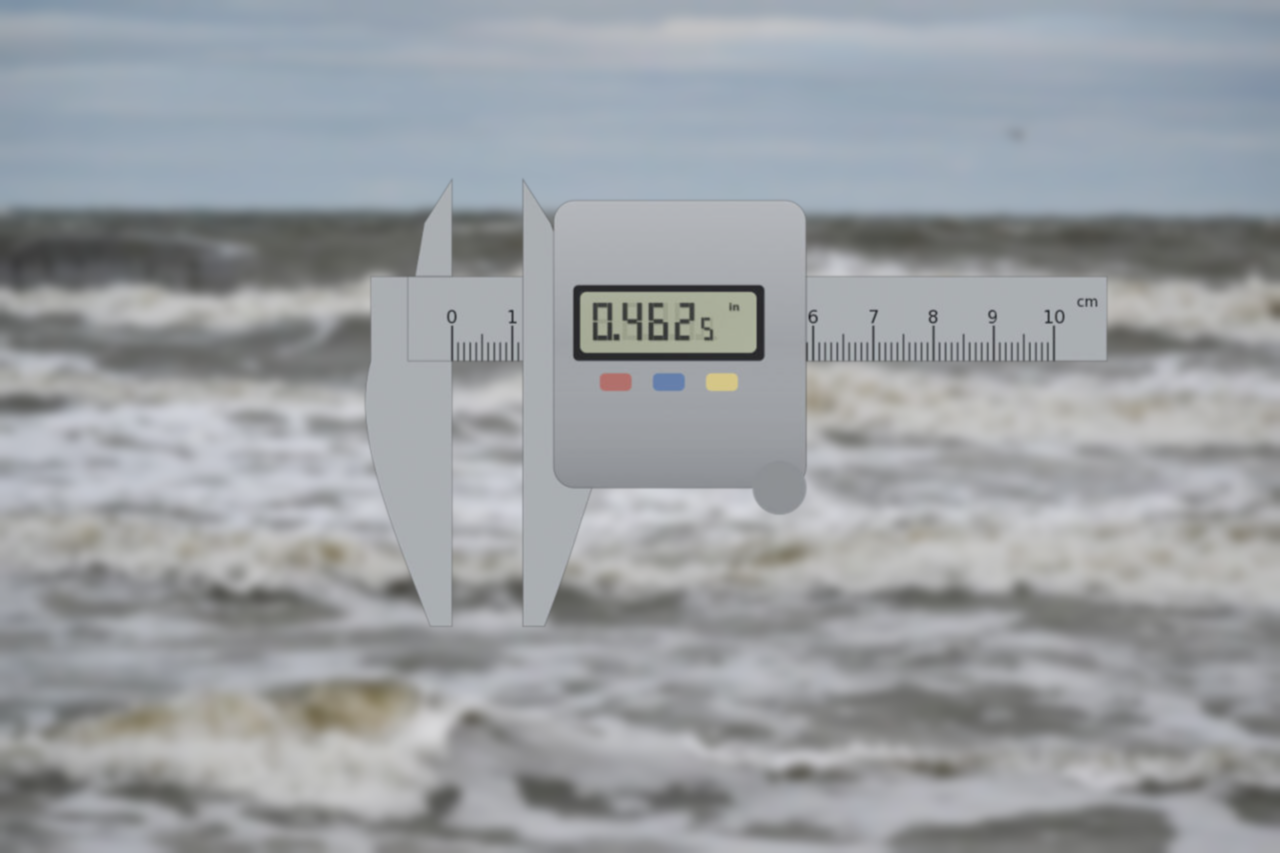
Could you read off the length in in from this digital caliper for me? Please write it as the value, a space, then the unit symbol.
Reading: 0.4625 in
